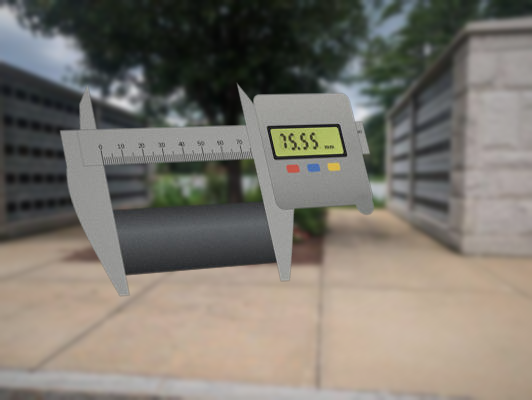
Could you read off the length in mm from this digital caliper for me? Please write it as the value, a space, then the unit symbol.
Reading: 75.55 mm
